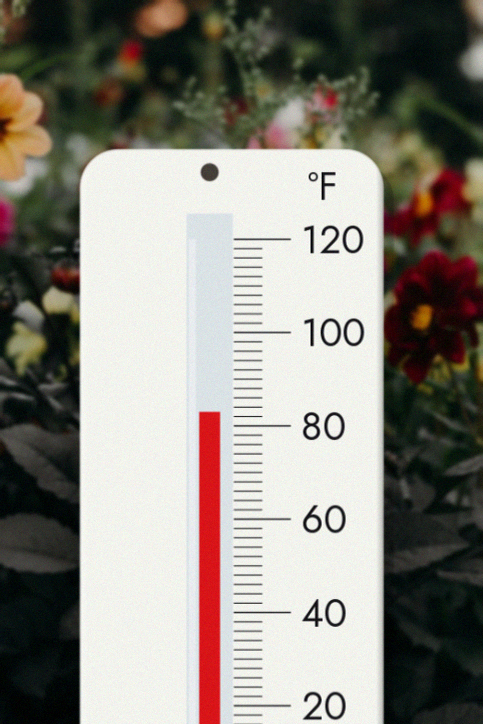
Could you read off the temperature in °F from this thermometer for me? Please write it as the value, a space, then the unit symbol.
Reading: 83 °F
